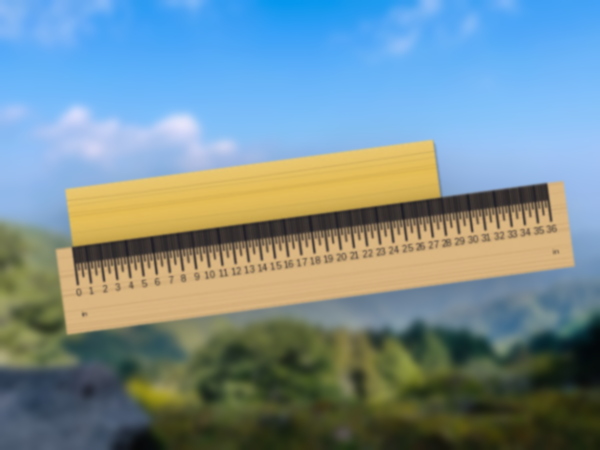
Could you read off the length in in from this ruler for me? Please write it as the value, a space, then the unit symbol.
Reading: 28 in
